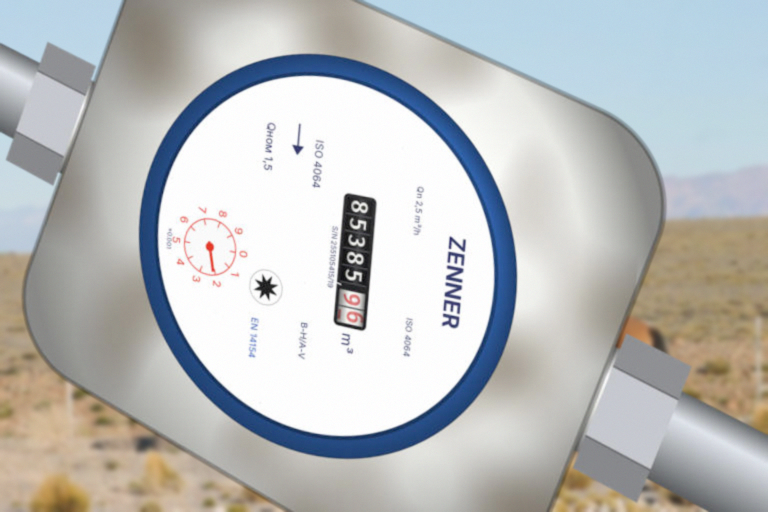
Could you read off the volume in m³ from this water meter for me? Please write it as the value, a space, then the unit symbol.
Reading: 85385.962 m³
